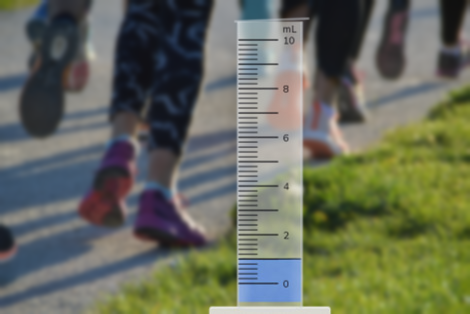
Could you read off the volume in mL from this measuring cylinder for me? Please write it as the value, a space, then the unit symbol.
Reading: 1 mL
